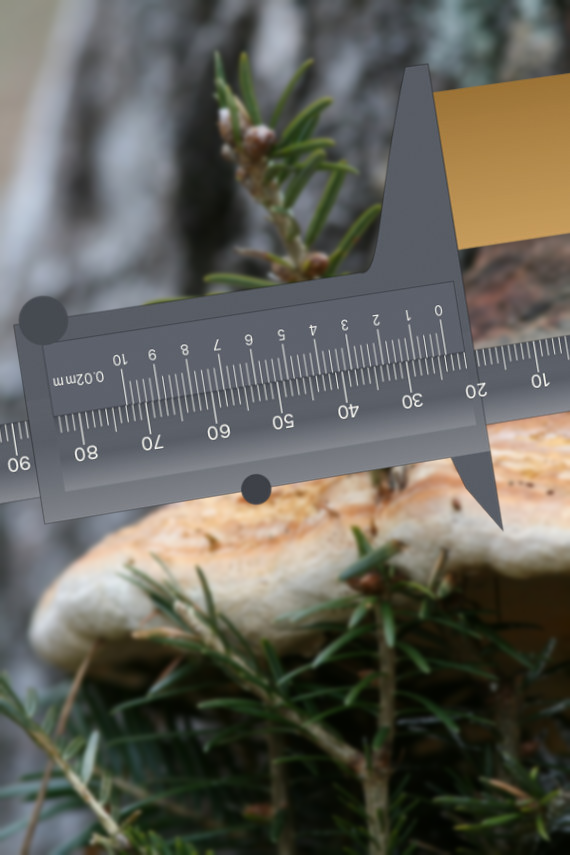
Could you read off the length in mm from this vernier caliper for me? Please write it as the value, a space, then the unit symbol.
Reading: 23.8 mm
